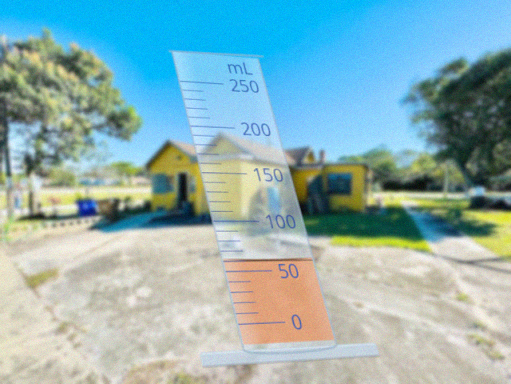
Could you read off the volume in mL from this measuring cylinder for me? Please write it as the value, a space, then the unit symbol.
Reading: 60 mL
